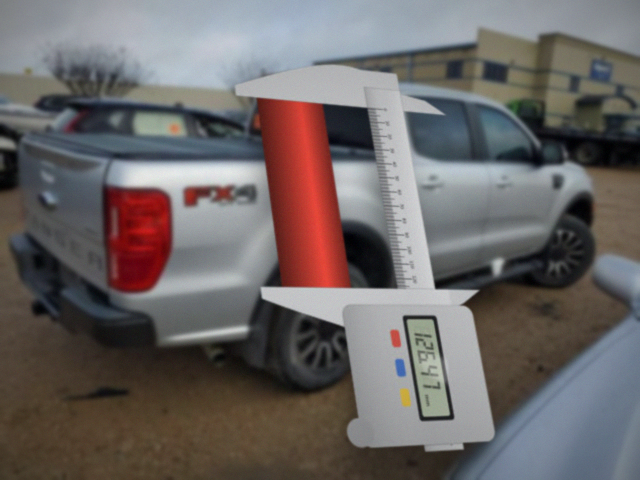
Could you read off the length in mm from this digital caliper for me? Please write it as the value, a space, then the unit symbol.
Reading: 126.47 mm
